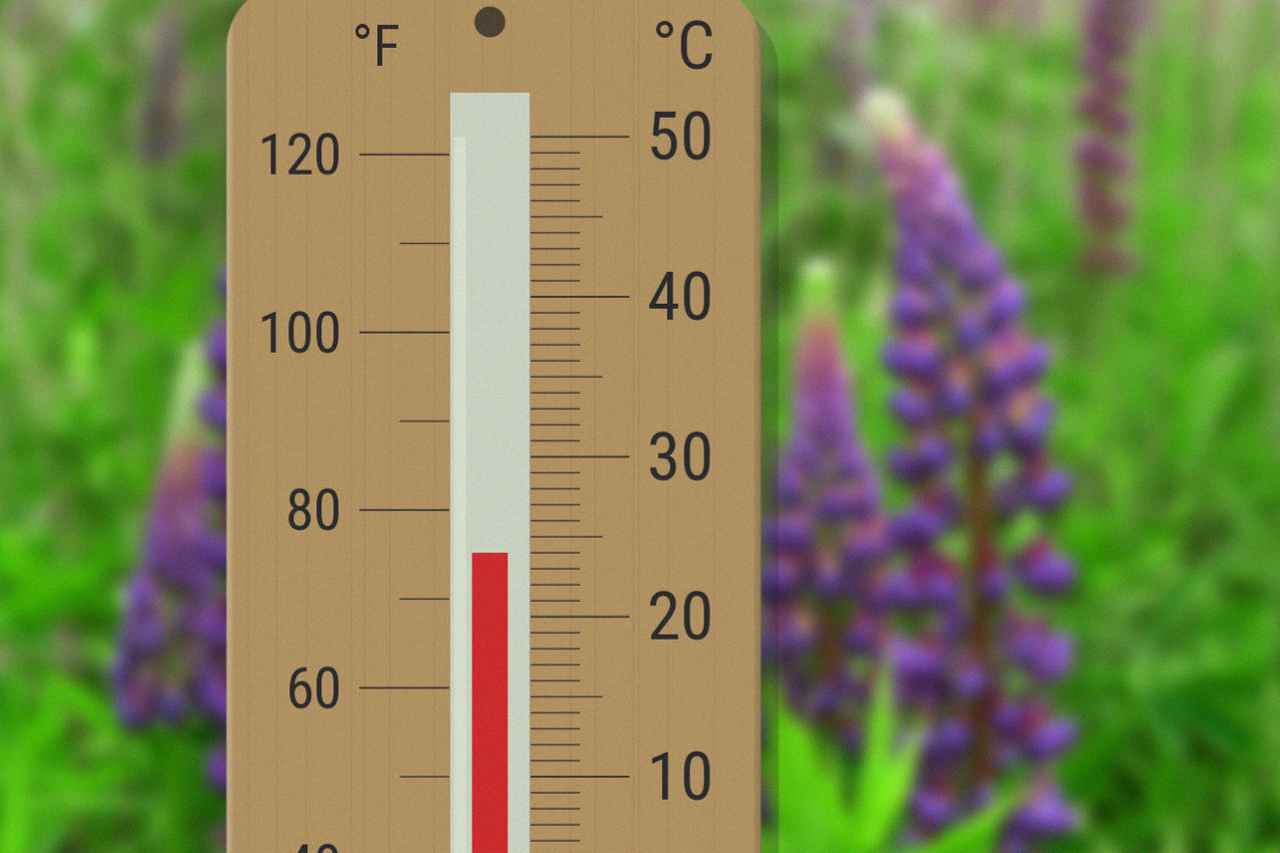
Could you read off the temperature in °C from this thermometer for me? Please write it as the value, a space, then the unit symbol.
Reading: 24 °C
